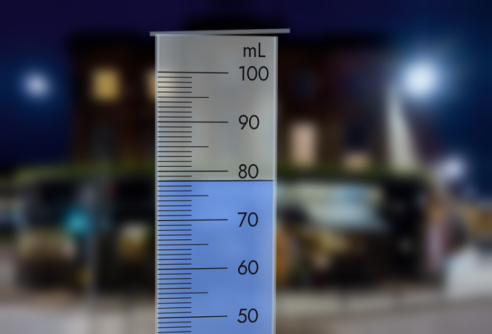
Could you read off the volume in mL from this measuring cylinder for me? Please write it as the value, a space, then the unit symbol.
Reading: 78 mL
